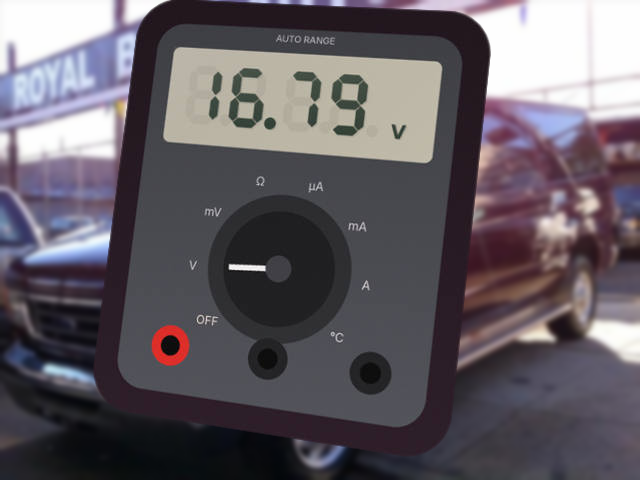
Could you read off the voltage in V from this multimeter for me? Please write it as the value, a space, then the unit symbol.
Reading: 16.79 V
